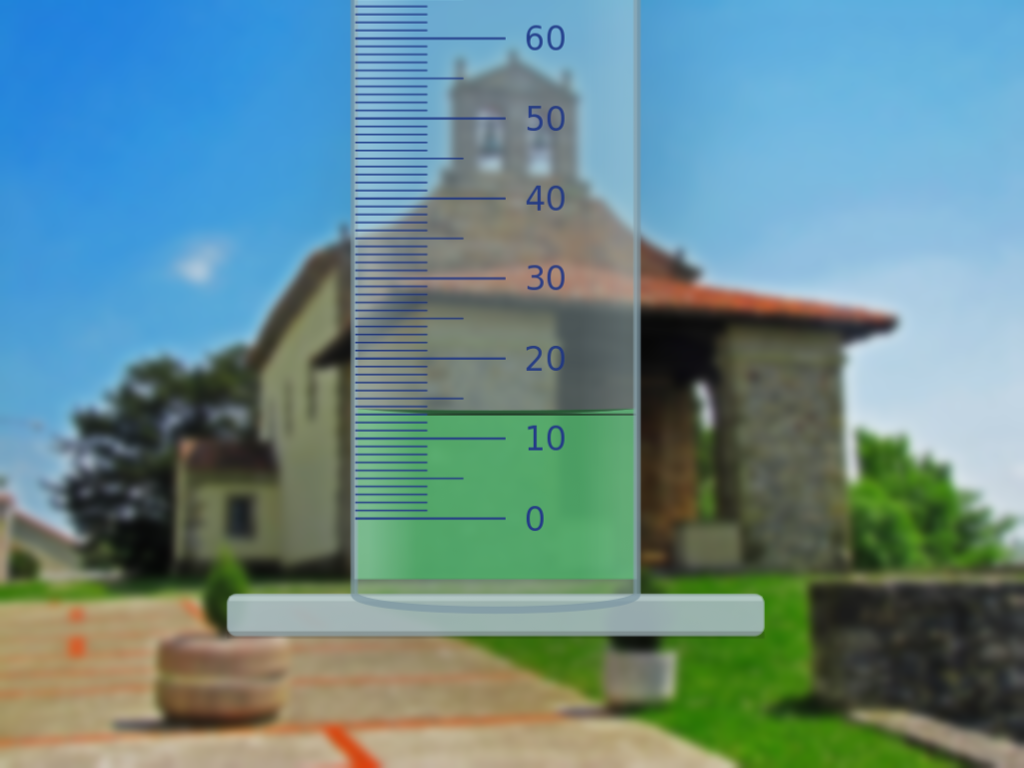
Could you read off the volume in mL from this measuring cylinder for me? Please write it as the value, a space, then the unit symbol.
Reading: 13 mL
